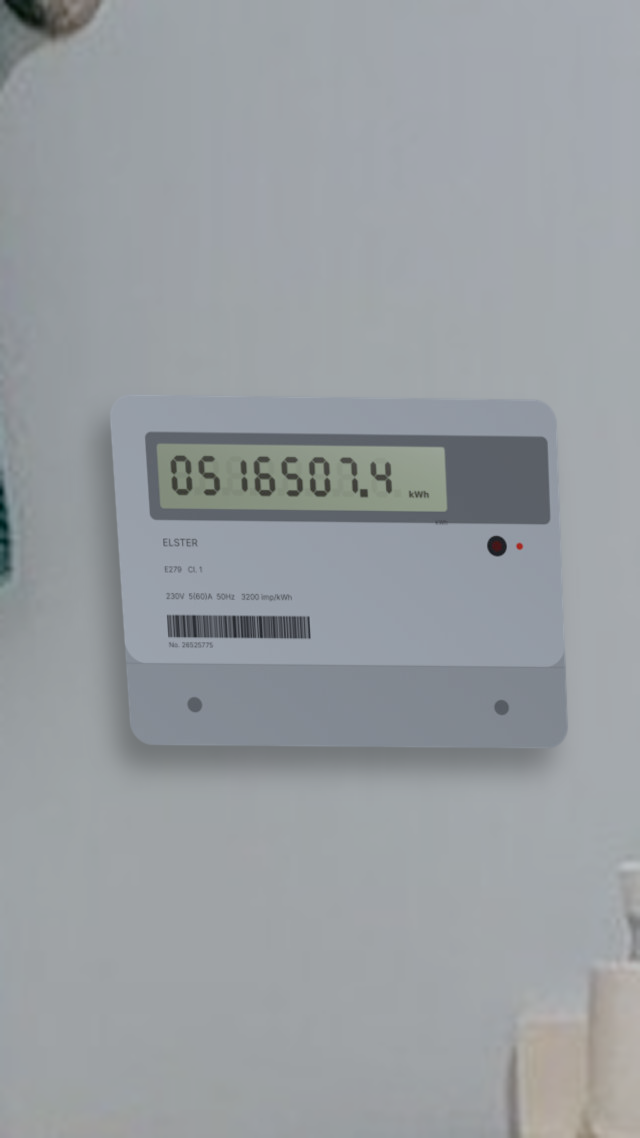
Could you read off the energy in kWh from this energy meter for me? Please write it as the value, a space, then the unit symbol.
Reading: 516507.4 kWh
